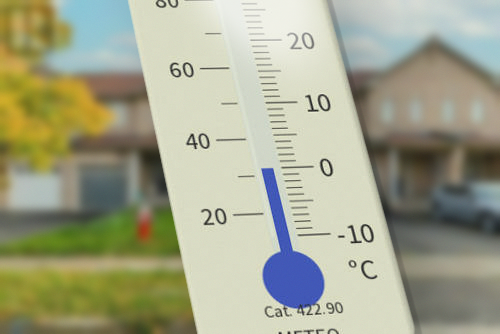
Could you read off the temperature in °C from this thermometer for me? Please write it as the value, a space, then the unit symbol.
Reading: 0 °C
